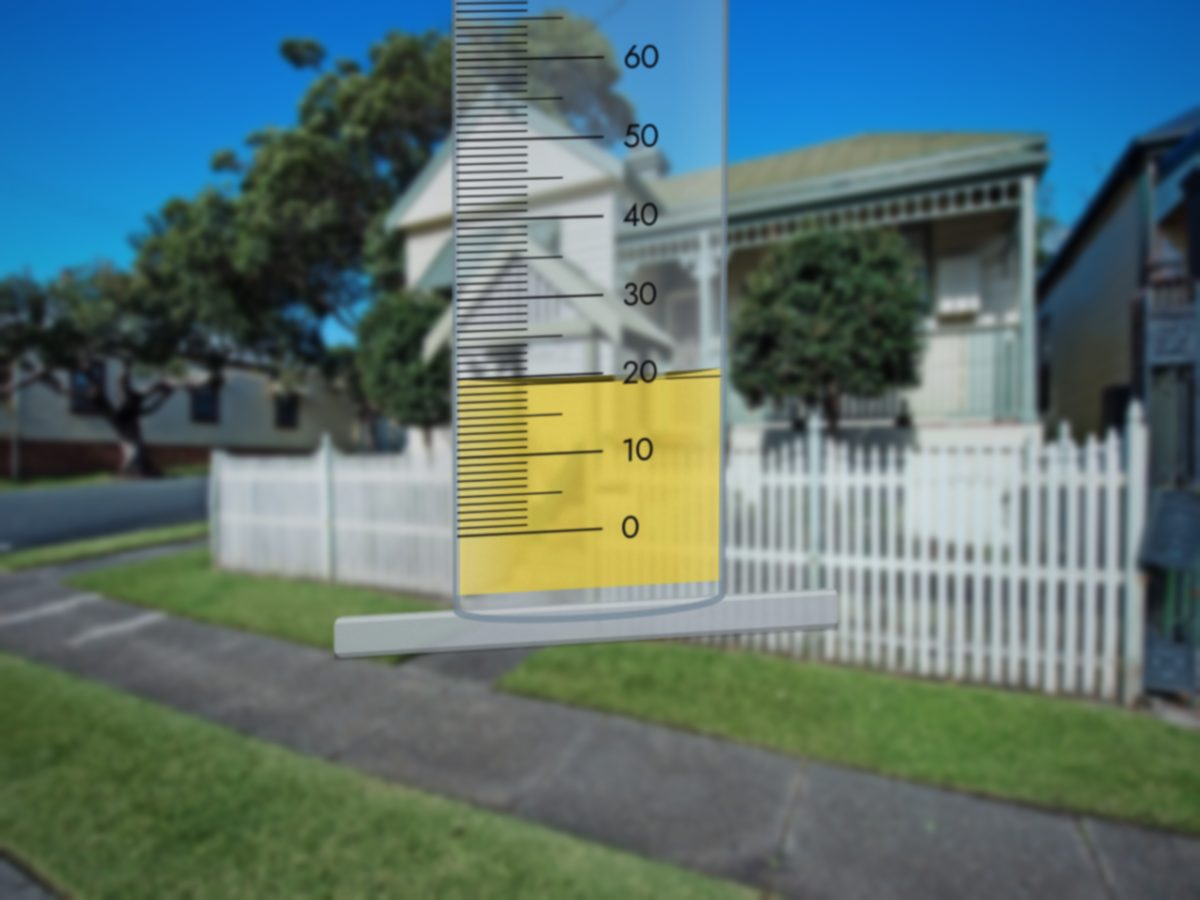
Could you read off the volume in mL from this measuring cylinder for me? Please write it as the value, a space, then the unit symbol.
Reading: 19 mL
